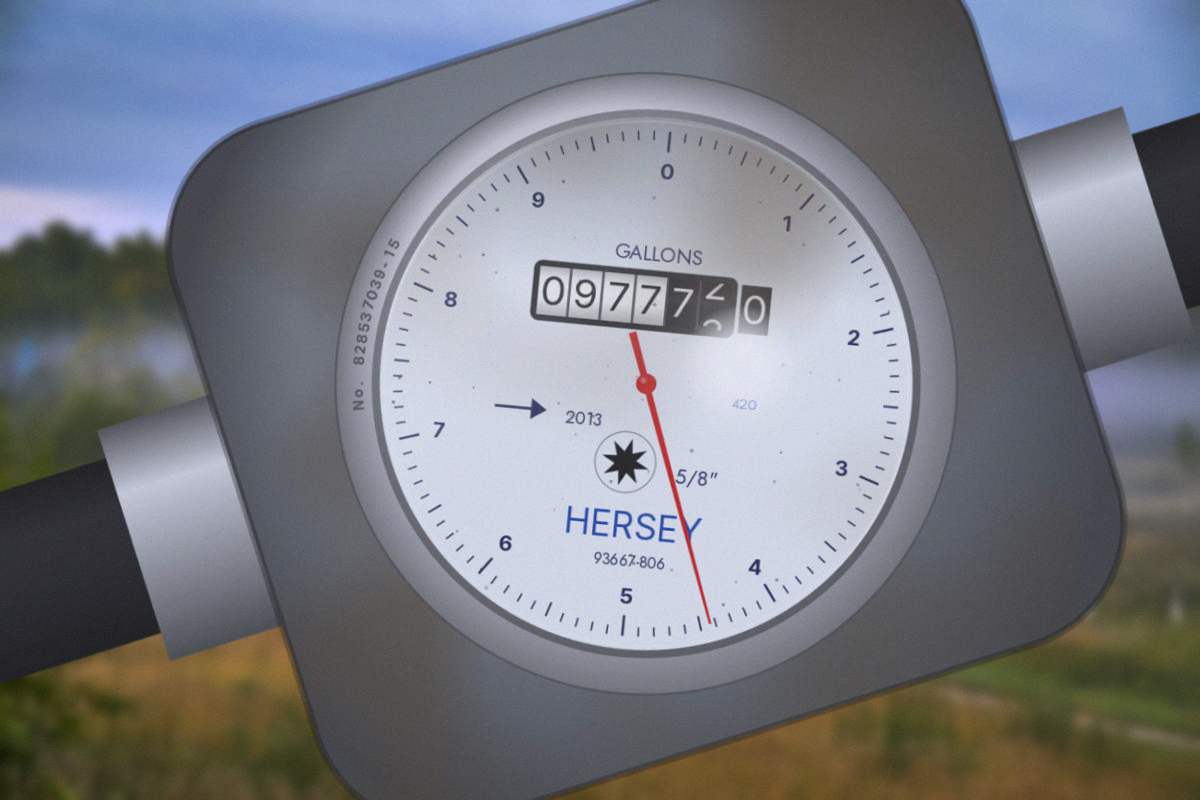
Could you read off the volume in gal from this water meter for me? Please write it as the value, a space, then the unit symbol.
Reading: 977724.4 gal
